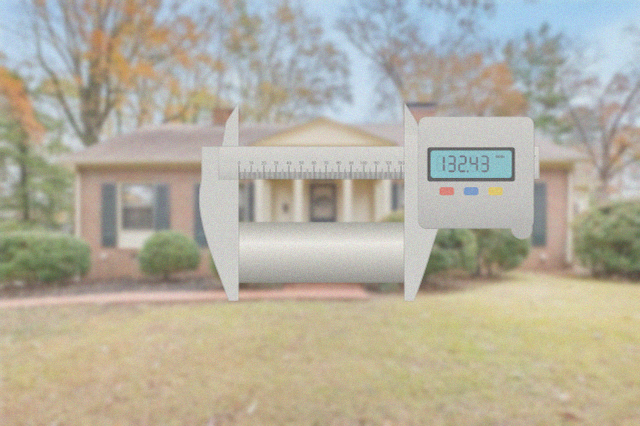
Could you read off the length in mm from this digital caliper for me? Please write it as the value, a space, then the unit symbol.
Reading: 132.43 mm
